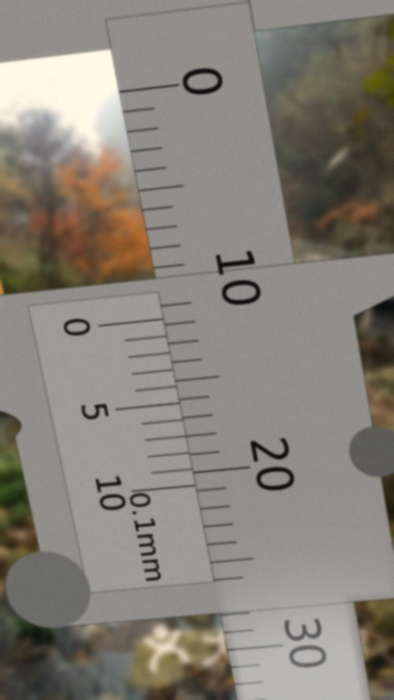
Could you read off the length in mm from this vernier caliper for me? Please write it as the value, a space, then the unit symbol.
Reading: 11.7 mm
